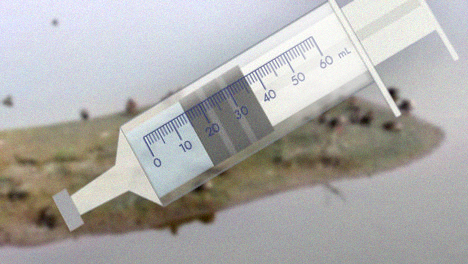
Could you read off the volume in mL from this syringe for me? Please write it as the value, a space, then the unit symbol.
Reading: 15 mL
